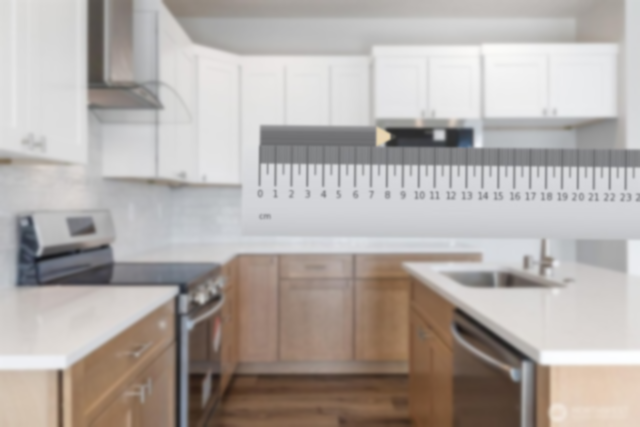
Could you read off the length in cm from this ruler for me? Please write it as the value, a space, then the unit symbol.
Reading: 8.5 cm
